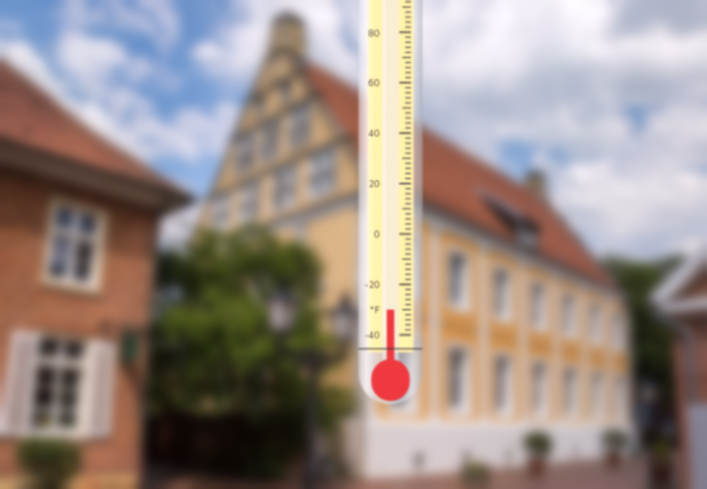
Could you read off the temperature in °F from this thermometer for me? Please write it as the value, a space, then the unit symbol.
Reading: -30 °F
